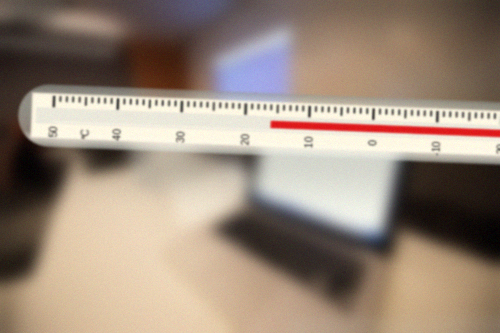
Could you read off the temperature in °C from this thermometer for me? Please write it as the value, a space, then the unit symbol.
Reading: 16 °C
